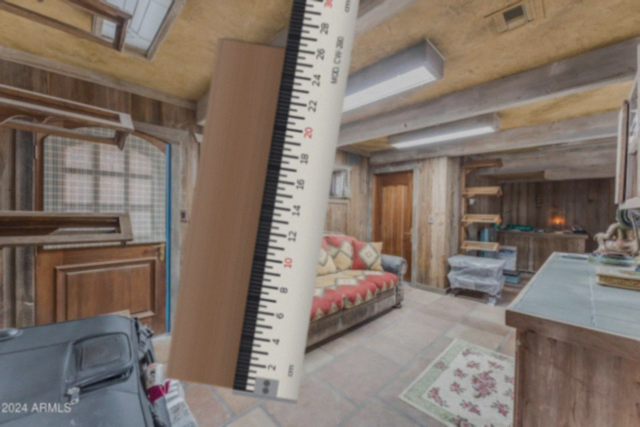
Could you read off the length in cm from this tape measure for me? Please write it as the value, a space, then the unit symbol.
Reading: 26 cm
